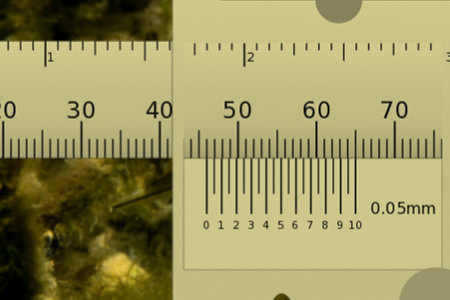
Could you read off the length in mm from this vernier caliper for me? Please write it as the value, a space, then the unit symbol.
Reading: 46.0 mm
